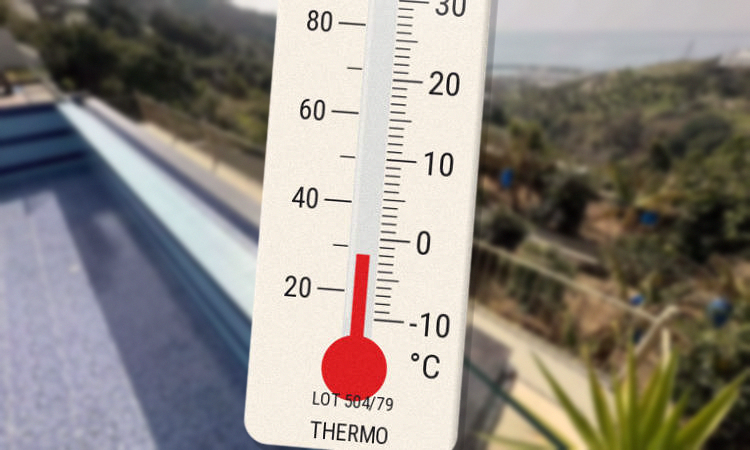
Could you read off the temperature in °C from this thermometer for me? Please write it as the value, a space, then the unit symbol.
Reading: -2 °C
